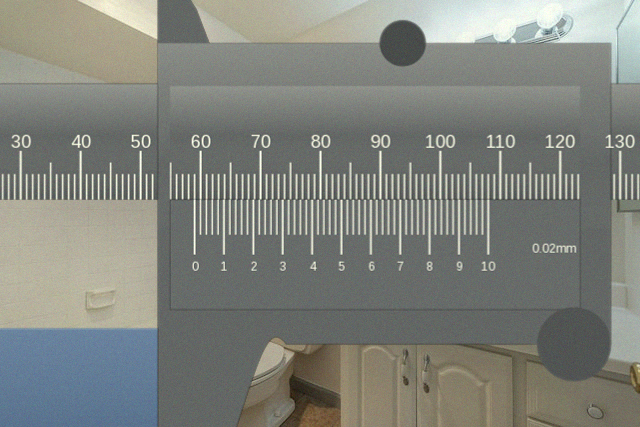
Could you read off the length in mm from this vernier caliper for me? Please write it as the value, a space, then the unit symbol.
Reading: 59.0 mm
